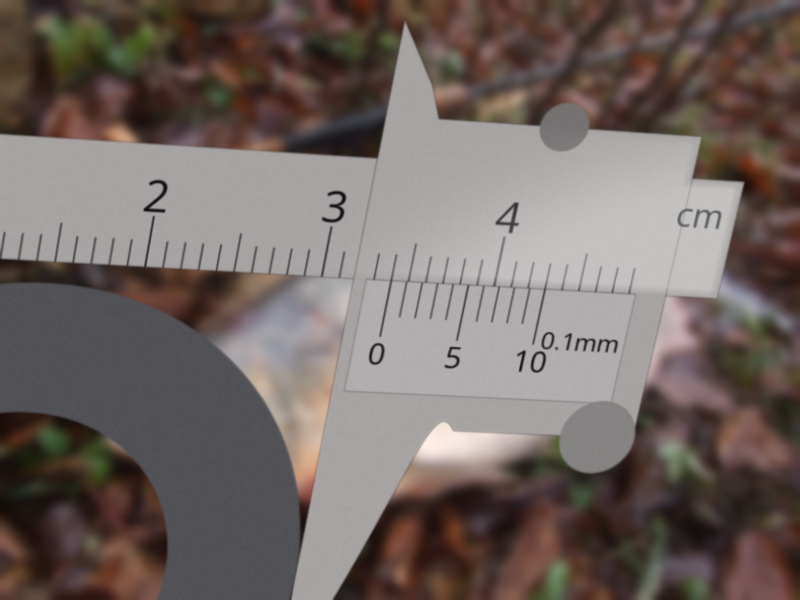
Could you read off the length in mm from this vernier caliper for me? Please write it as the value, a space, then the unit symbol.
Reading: 34.0 mm
